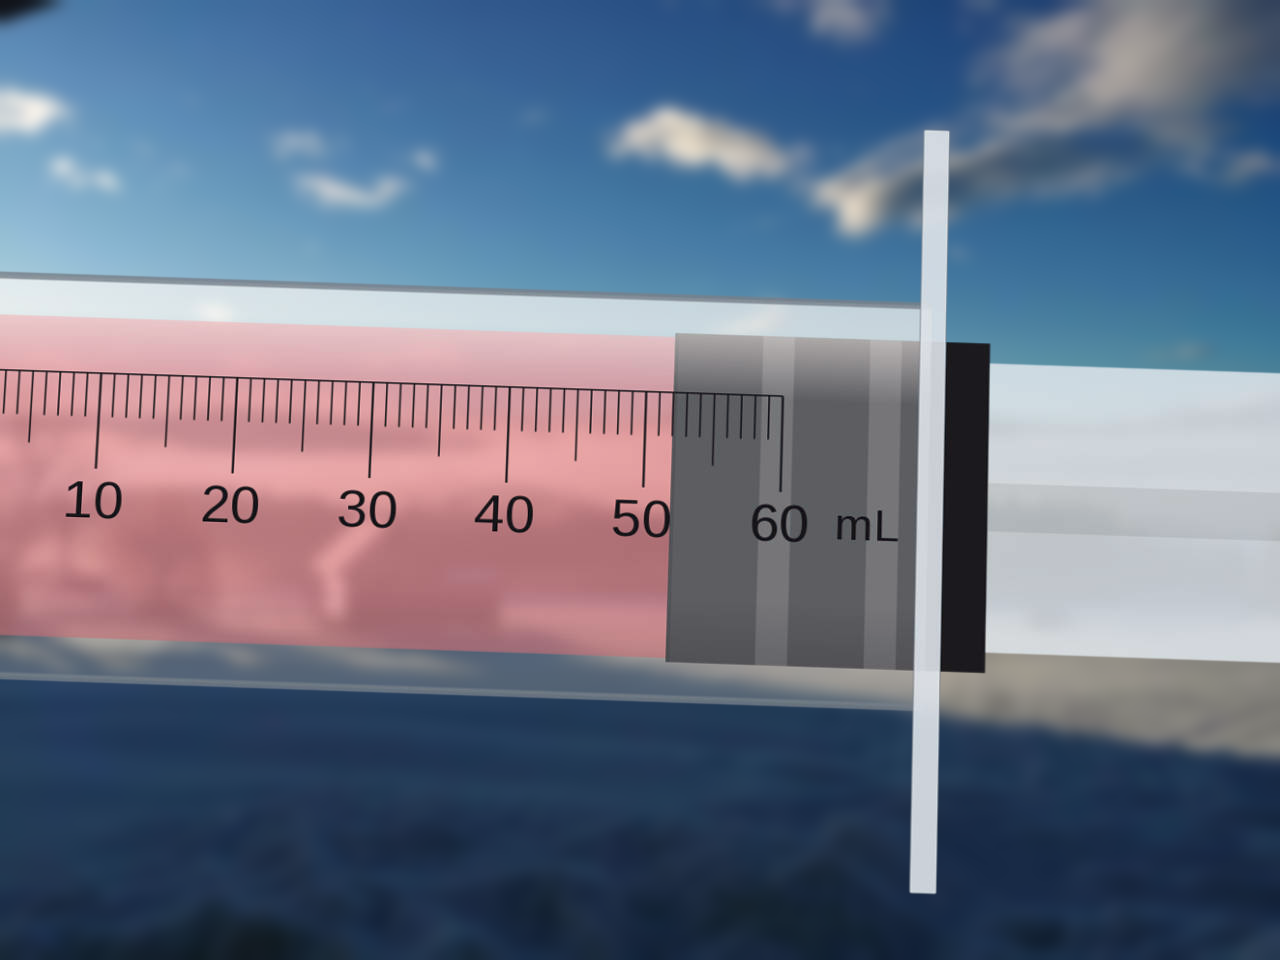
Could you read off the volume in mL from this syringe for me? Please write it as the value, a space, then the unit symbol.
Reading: 52 mL
